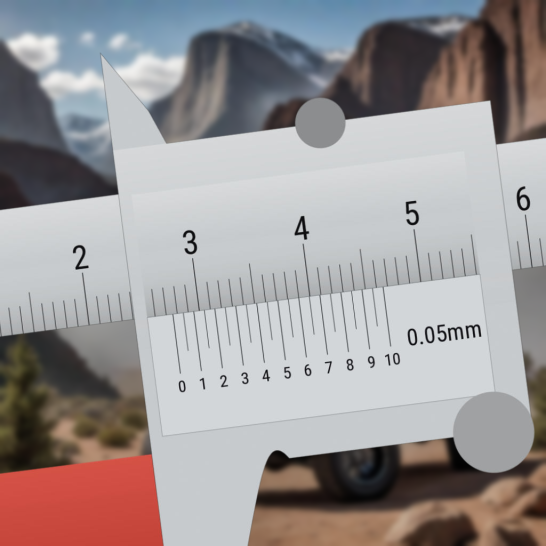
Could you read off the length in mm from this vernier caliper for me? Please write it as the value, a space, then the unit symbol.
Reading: 27.6 mm
